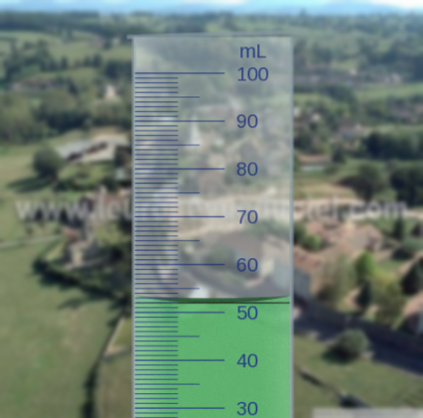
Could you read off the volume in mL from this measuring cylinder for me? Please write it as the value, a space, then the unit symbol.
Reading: 52 mL
